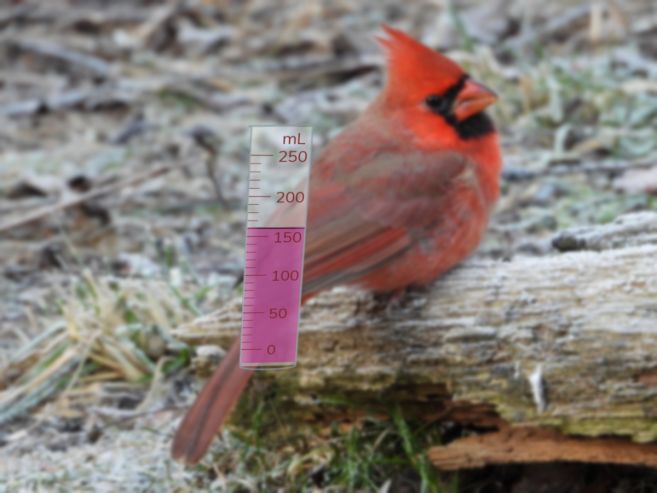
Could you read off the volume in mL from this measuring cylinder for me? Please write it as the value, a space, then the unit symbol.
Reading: 160 mL
